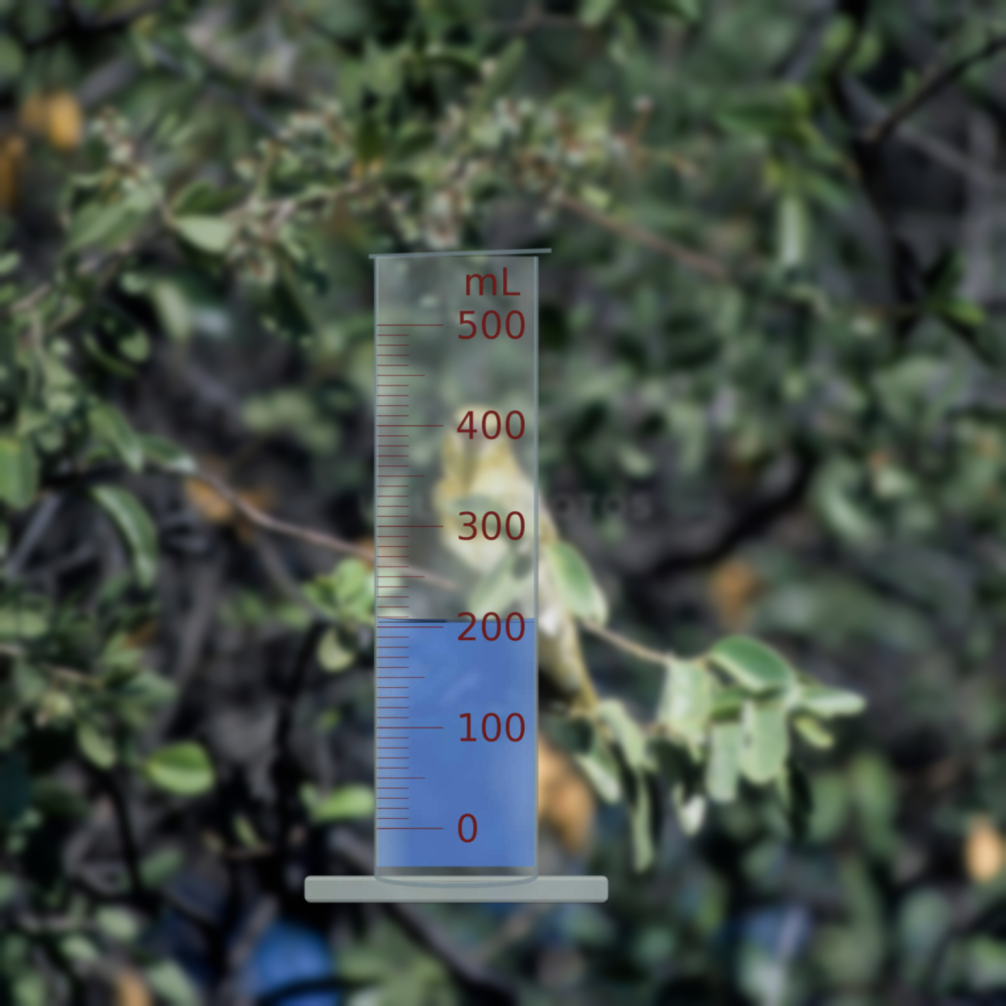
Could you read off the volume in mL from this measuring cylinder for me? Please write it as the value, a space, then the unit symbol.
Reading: 205 mL
